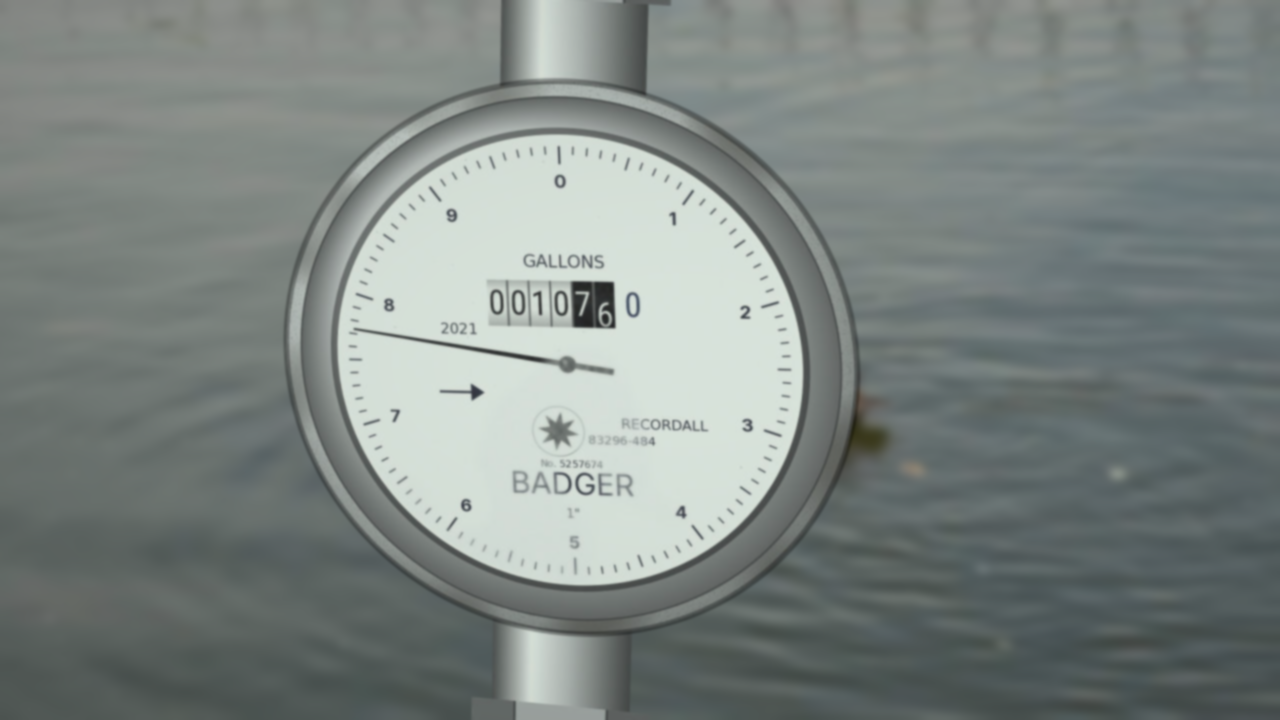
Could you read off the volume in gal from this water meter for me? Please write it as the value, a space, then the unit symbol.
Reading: 10757.7 gal
